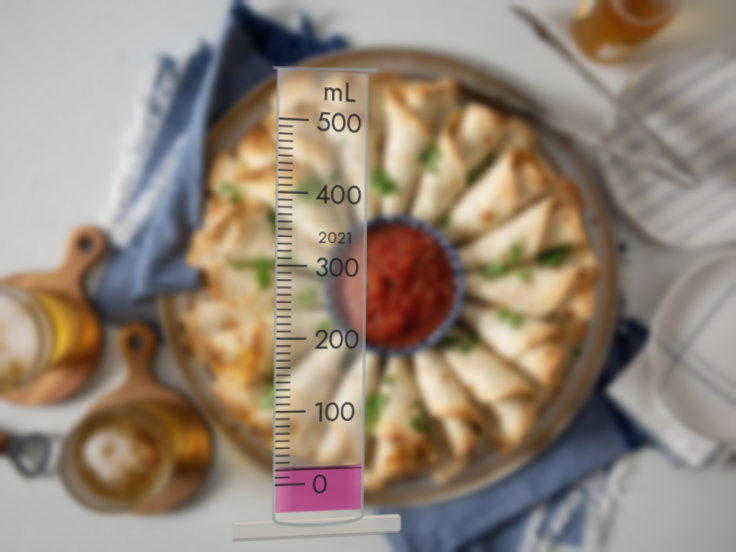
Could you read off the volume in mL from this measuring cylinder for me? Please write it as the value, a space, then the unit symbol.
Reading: 20 mL
